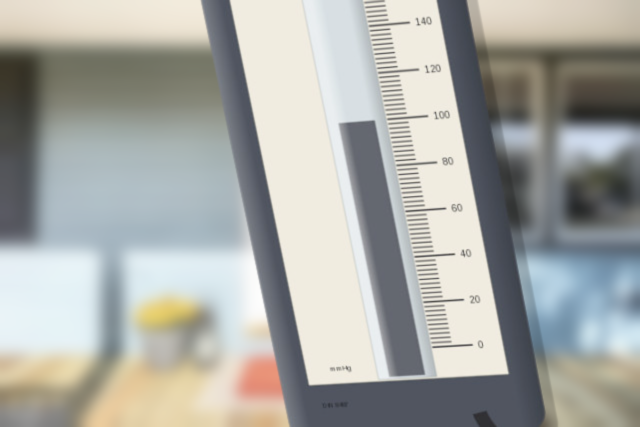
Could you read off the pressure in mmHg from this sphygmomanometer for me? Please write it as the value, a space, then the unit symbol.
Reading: 100 mmHg
